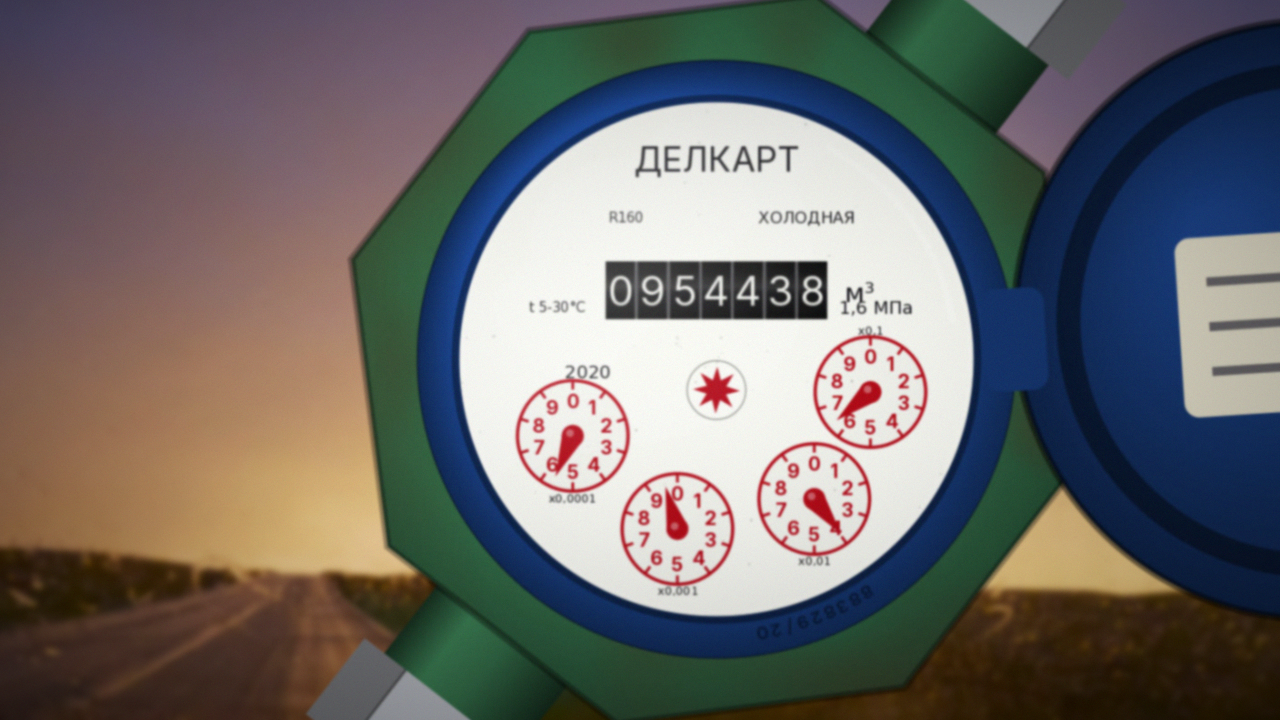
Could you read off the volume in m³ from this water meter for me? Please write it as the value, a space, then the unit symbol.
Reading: 954438.6395 m³
